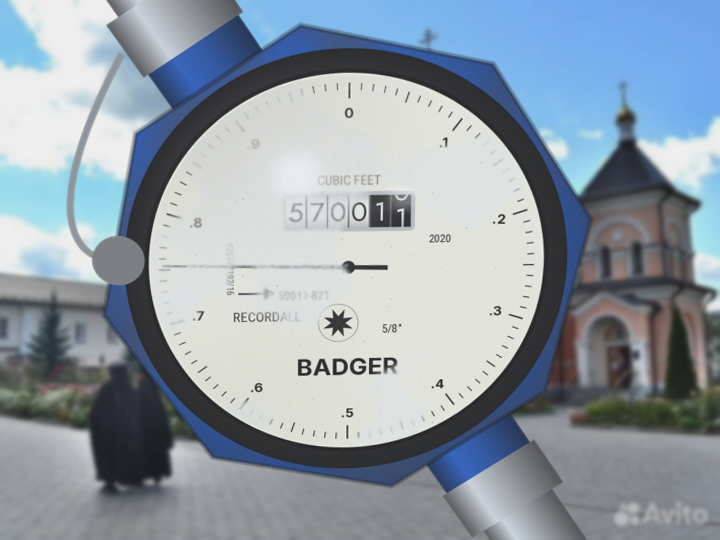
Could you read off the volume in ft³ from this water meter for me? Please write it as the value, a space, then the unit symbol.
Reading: 570010.75 ft³
